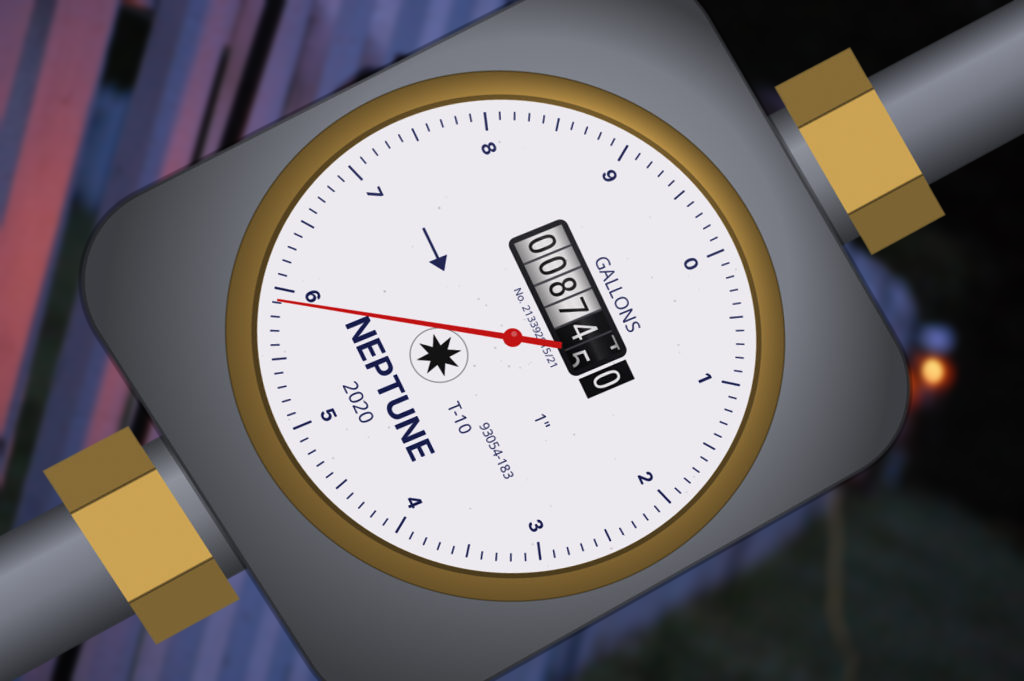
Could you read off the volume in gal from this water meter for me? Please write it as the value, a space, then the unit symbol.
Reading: 87445.9 gal
